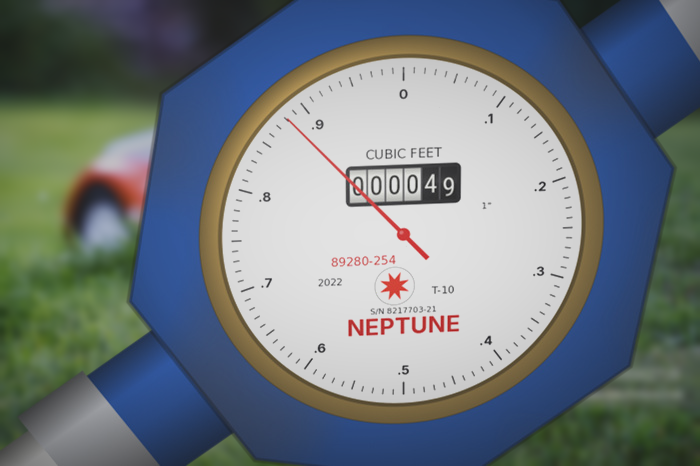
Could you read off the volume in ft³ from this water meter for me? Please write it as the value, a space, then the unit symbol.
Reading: 48.88 ft³
